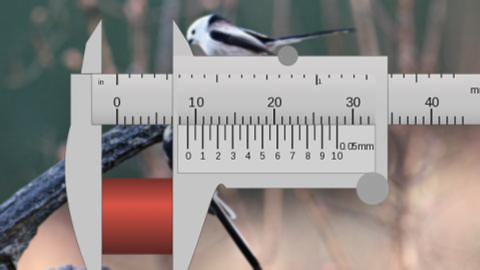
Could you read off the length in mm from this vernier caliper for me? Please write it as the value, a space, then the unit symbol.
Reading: 9.0 mm
